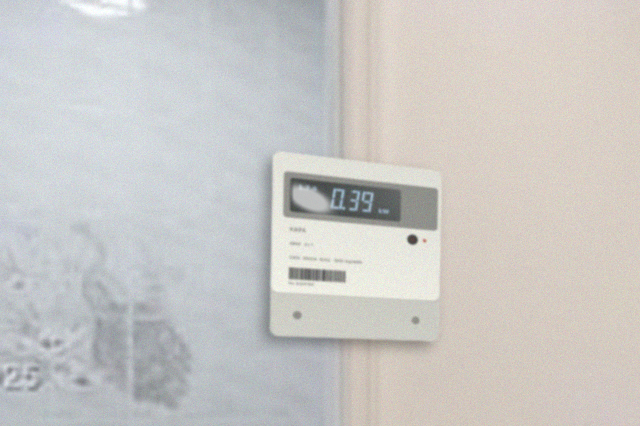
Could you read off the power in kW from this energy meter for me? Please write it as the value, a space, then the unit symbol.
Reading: 0.39 kW
